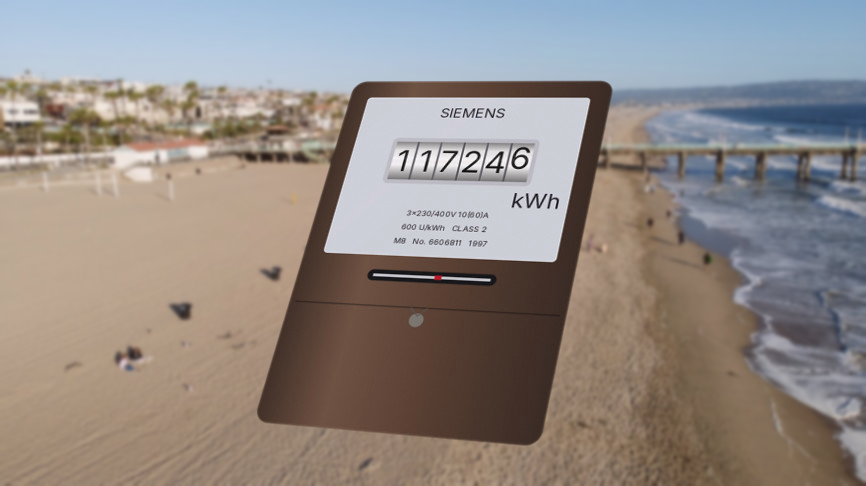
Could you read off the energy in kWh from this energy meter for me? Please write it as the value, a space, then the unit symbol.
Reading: 117246 kWh
